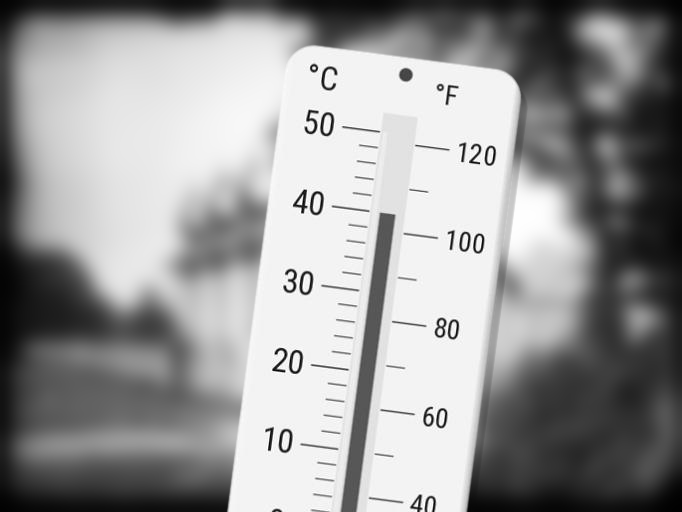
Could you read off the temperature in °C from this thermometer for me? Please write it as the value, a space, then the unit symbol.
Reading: 40 °C
